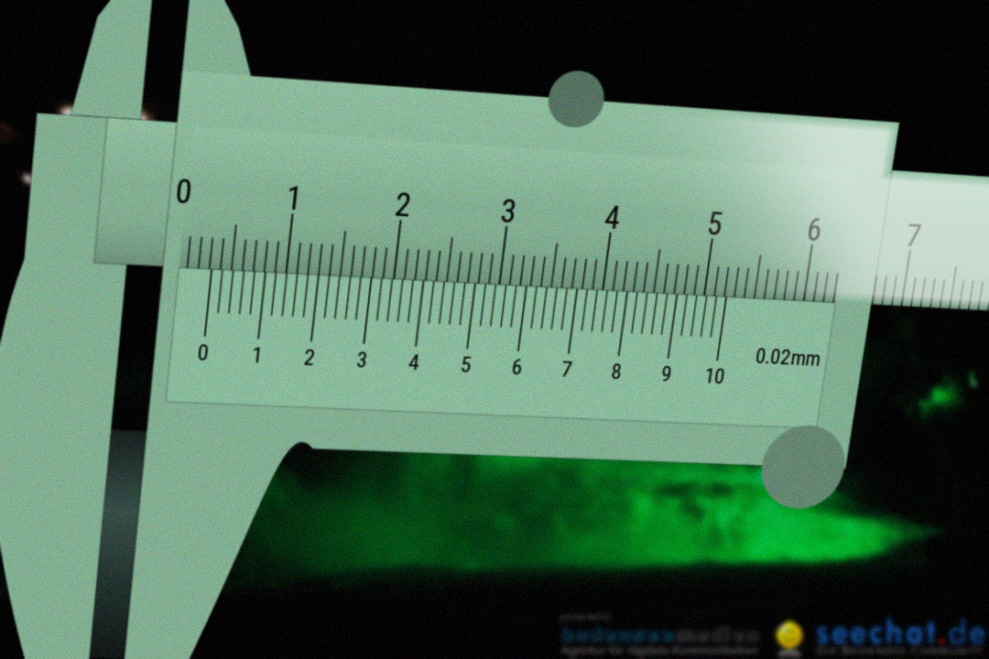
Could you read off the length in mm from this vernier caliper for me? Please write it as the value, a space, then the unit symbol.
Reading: 3.2 mm
